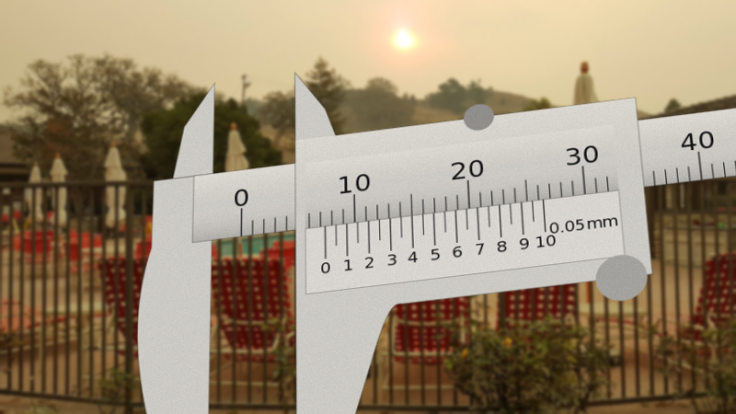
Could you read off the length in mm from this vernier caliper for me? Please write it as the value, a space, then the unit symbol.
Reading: 7.4 mm
